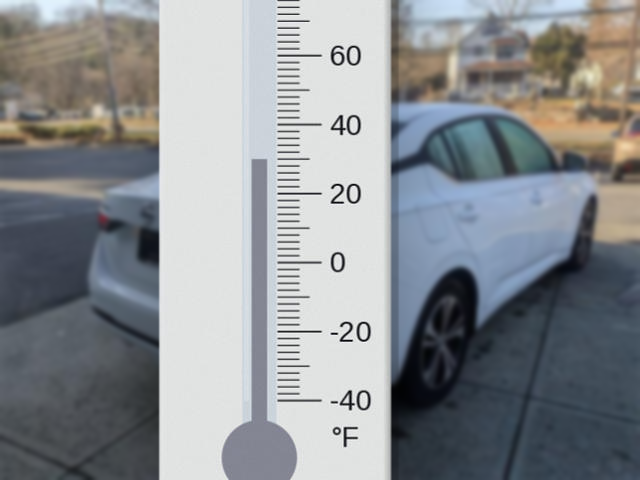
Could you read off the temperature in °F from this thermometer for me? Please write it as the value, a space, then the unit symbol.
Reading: 30 °F
